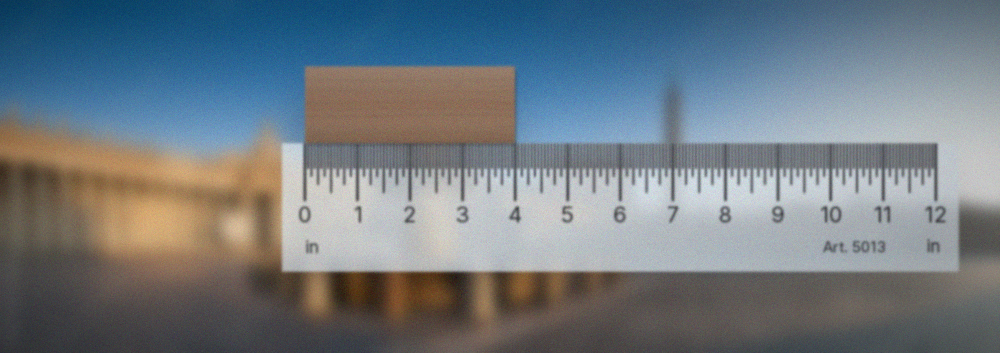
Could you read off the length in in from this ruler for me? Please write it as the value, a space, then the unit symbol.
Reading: 4 in
